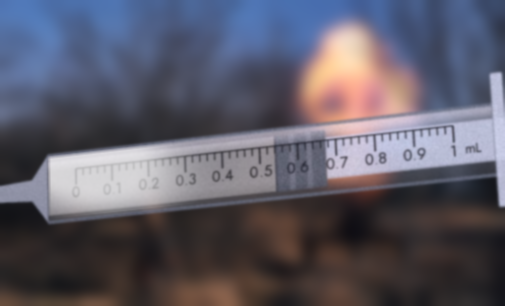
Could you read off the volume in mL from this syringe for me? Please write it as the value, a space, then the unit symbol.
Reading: 0.54 mL
